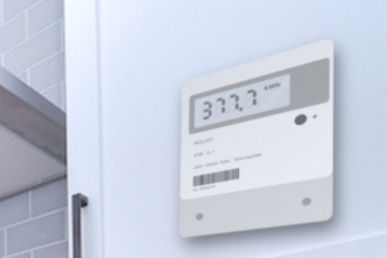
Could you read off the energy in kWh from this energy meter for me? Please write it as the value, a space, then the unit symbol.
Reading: 377.7 kWh
